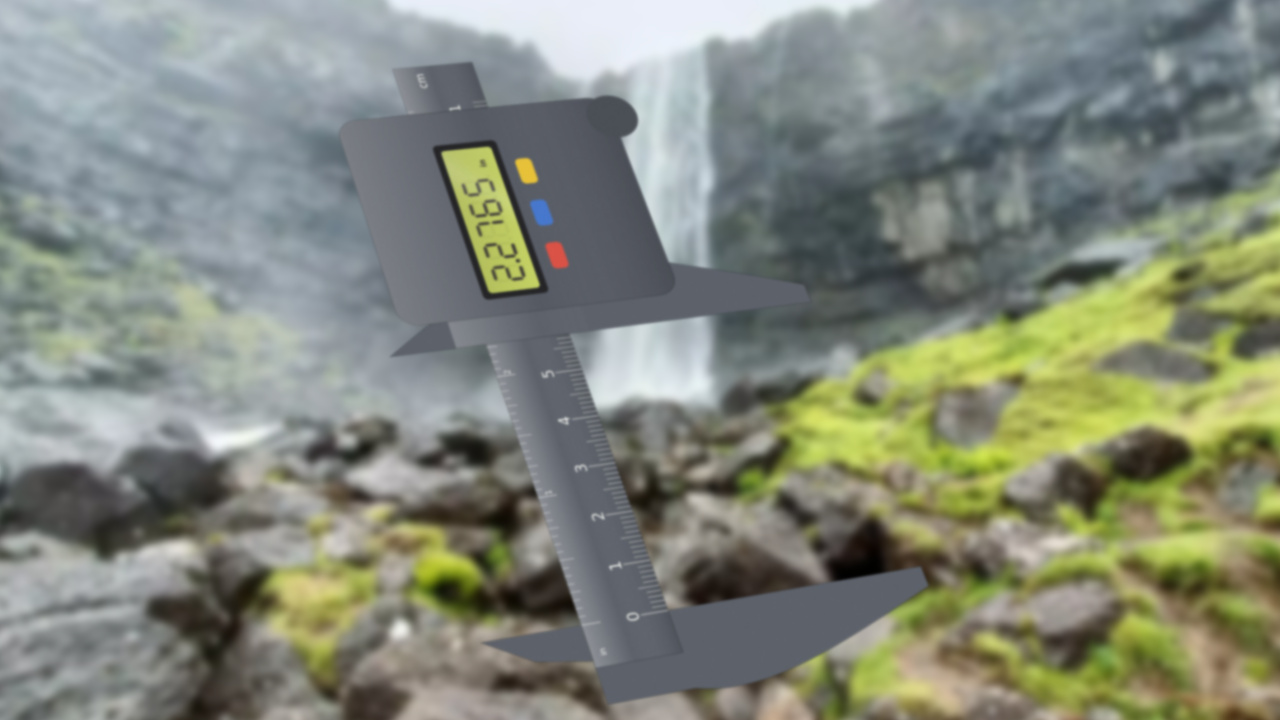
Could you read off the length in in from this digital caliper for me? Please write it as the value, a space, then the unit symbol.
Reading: 2.2765 in
